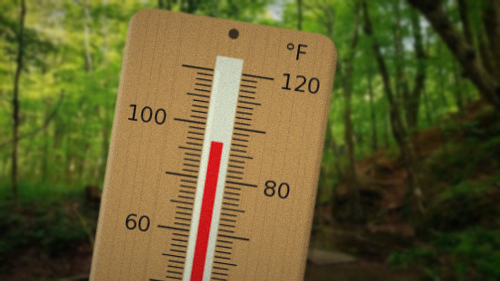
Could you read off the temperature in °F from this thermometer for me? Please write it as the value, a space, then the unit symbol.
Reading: 94 °F
